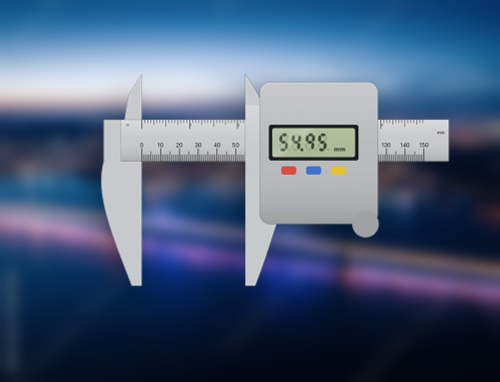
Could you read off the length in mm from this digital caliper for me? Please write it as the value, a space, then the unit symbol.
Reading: 54.95 mm
